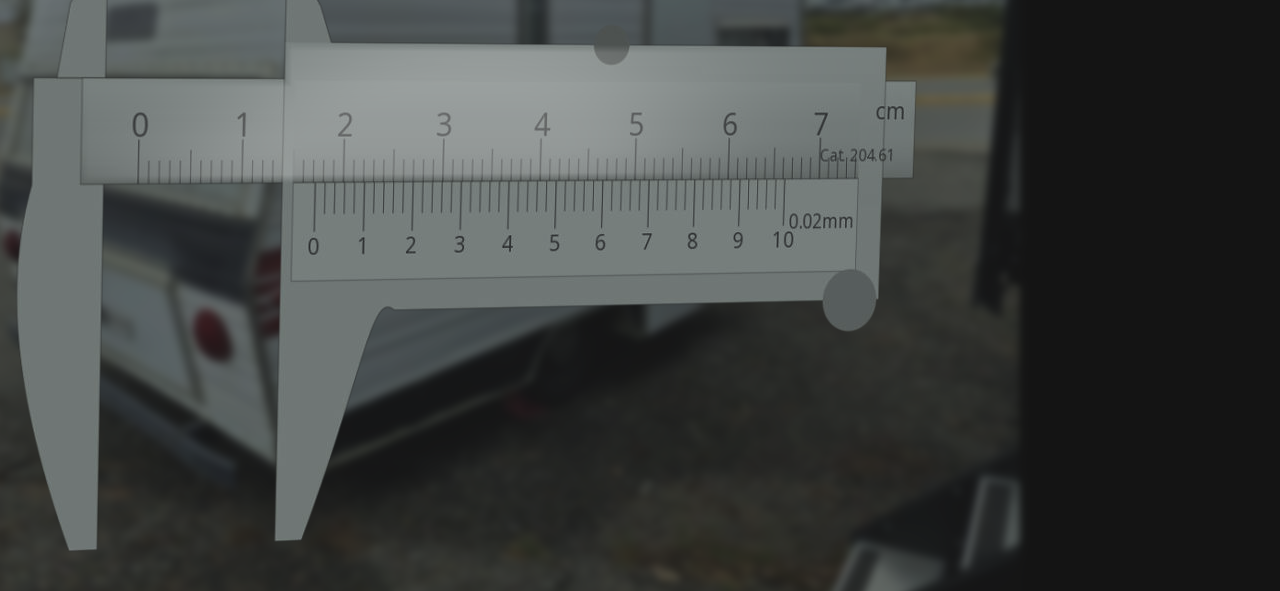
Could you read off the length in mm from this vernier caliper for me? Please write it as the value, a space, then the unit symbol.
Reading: 17.2 mm
